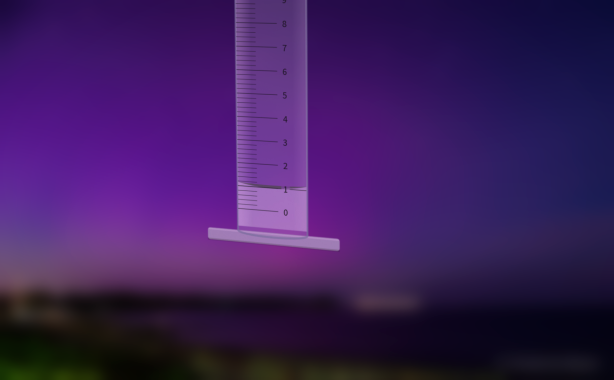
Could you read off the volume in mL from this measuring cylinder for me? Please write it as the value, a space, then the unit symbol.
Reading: 1 mL
